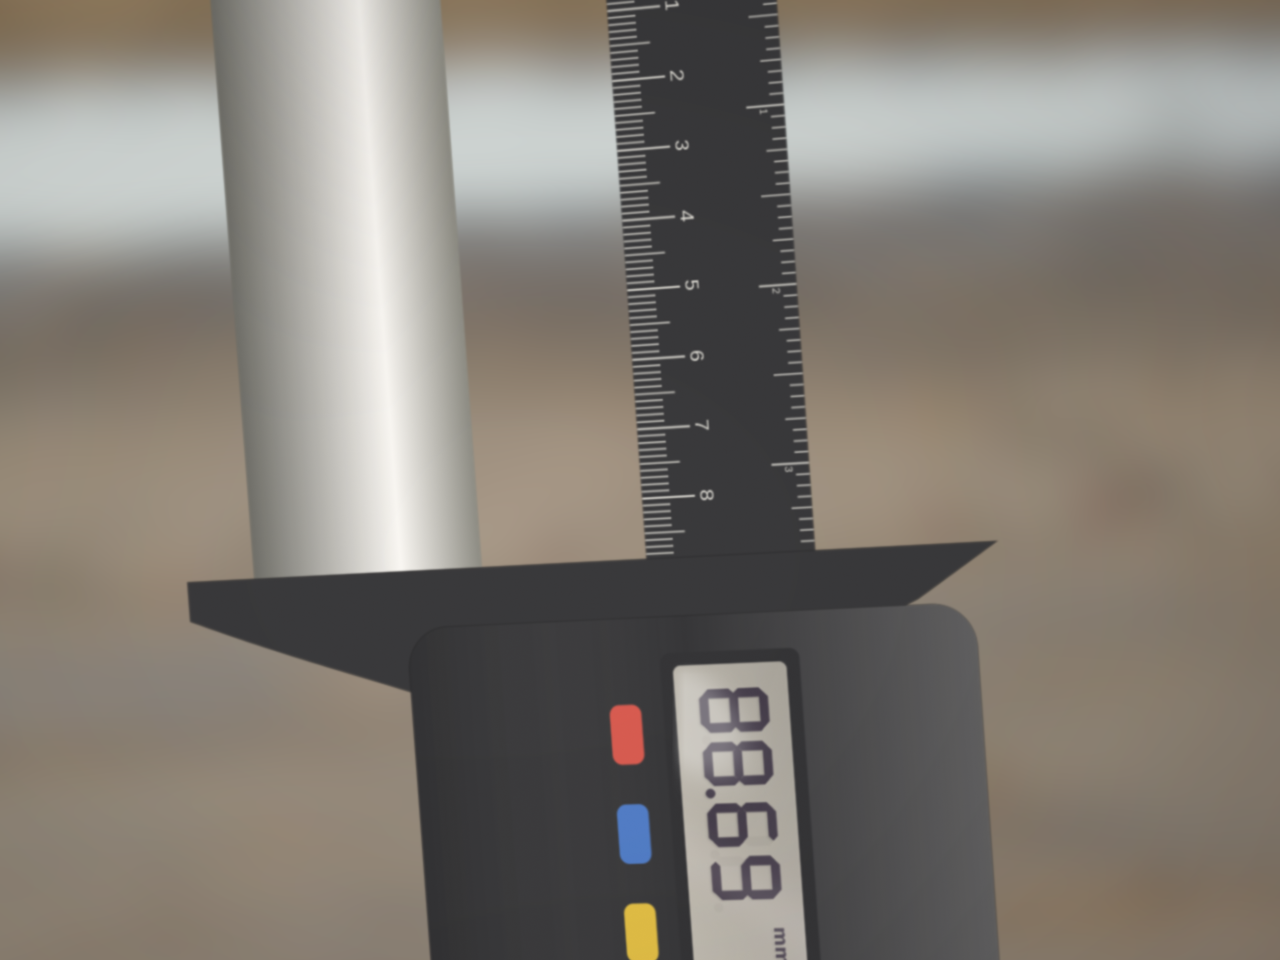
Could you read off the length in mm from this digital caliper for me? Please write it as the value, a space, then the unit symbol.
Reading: 88.69 mm
